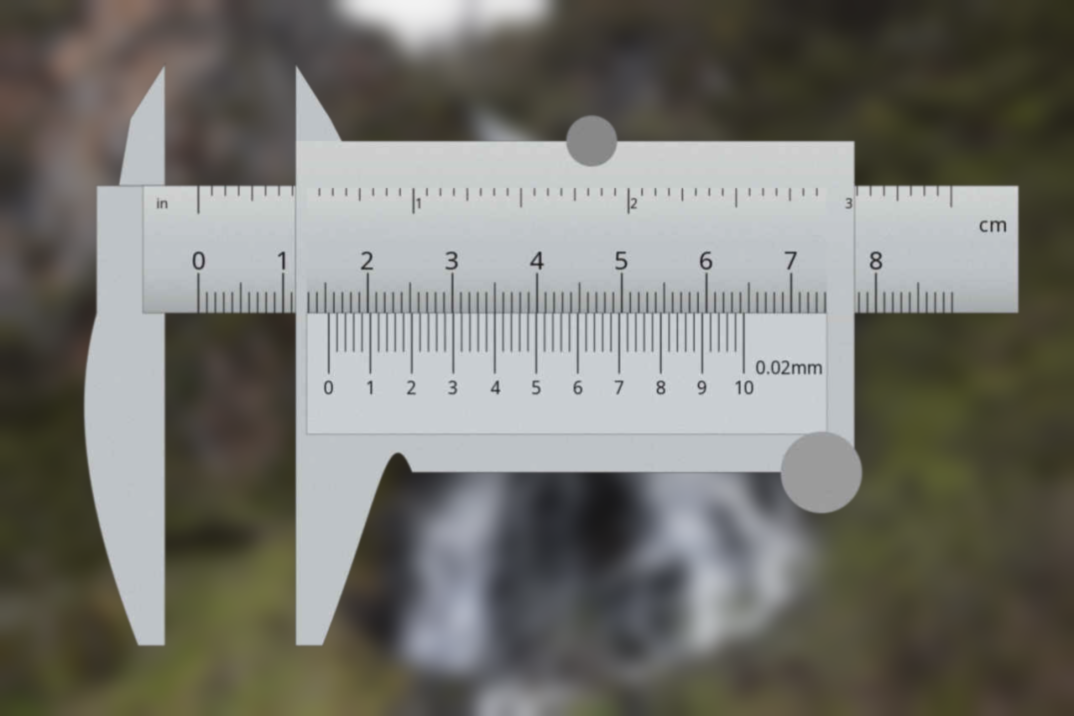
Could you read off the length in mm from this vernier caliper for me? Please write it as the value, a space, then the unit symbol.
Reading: 15.4 mm
